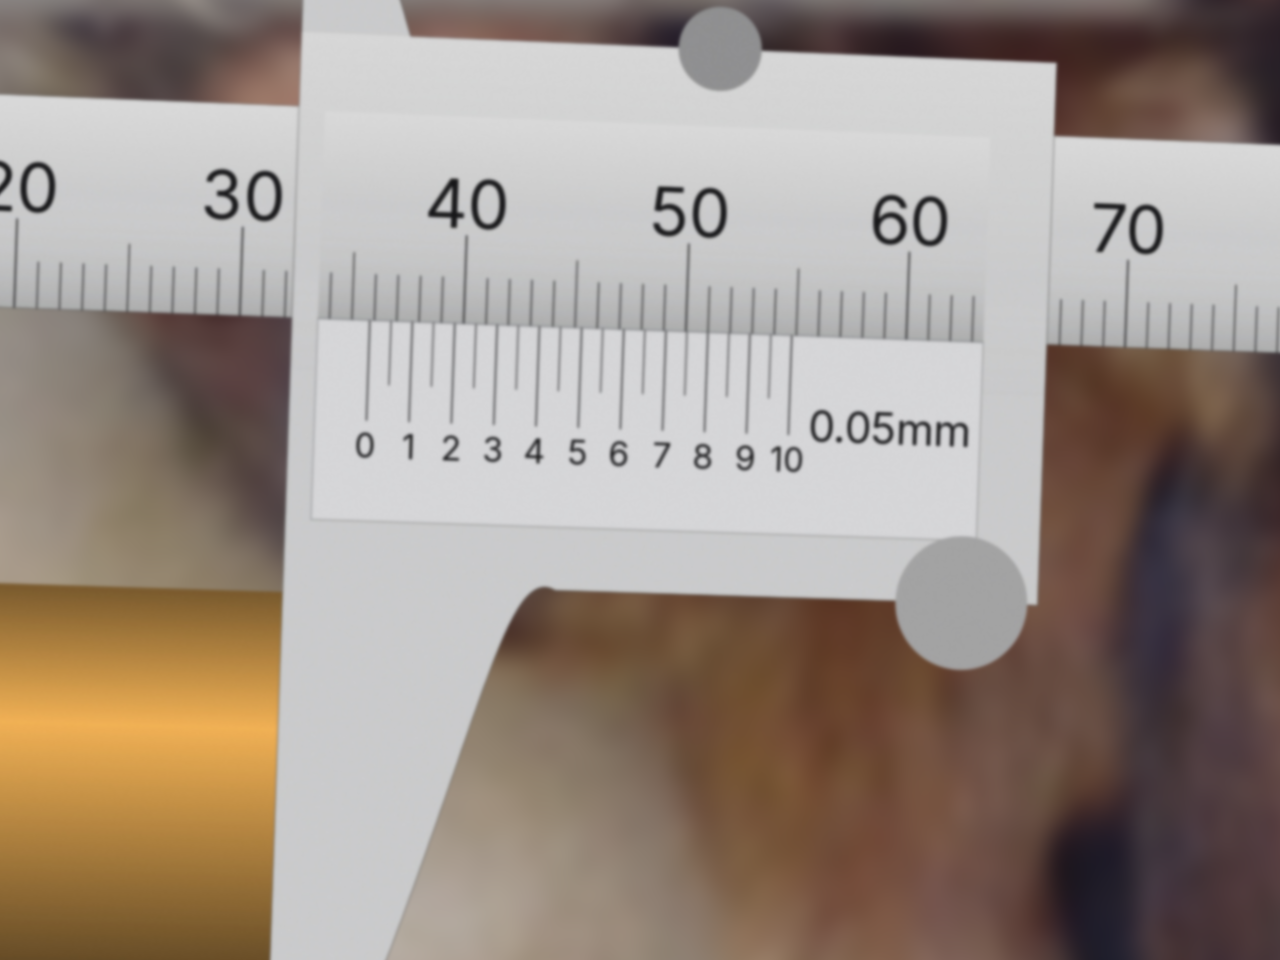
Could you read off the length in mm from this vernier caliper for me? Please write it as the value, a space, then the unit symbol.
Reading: 35.8 mm
